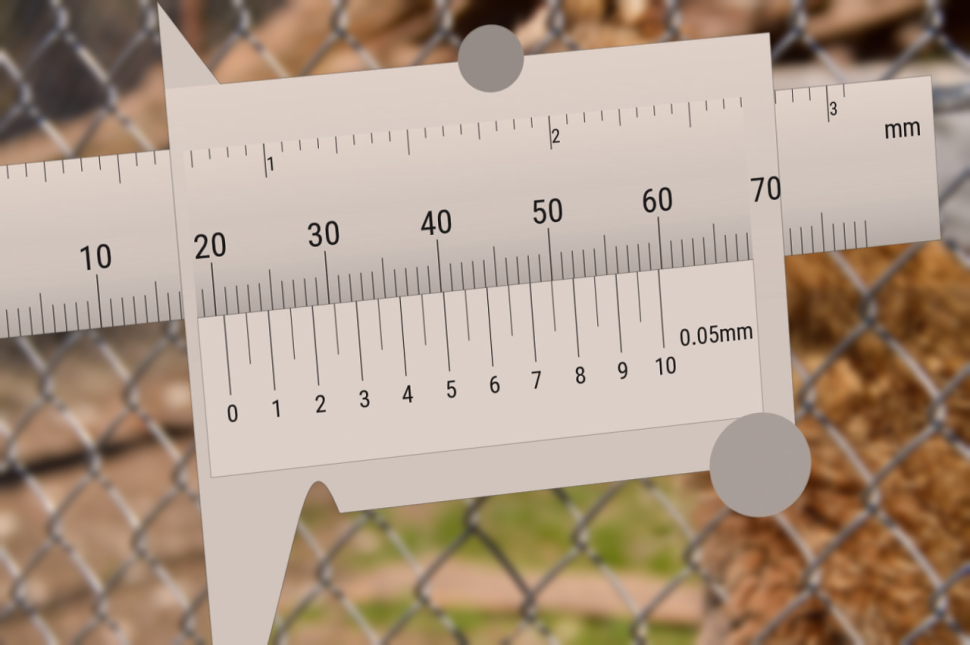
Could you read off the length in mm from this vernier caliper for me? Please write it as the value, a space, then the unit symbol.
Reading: 20.7 mm
